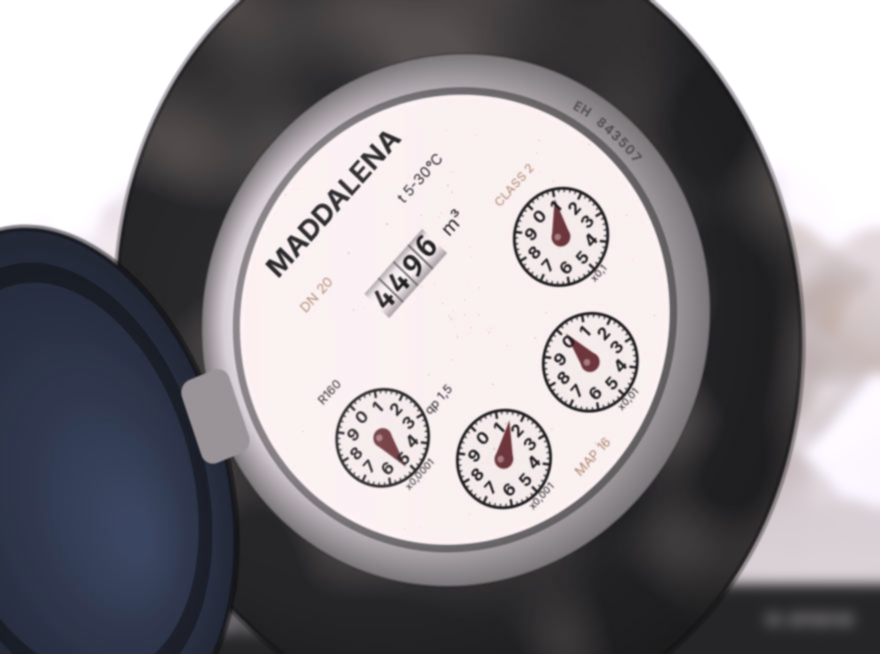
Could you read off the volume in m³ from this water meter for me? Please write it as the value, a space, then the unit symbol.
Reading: 4496.1015 m³
